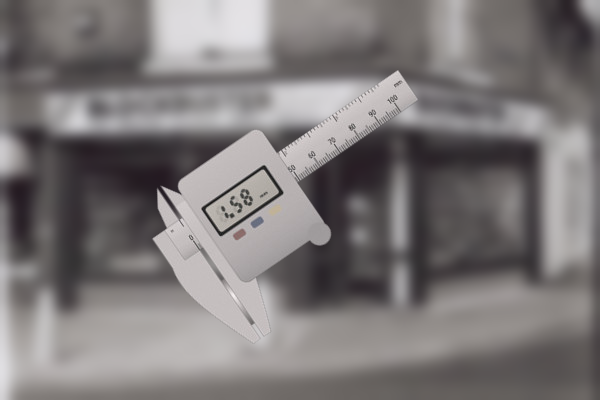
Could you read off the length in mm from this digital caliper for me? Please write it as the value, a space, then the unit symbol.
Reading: 1.58 mm
